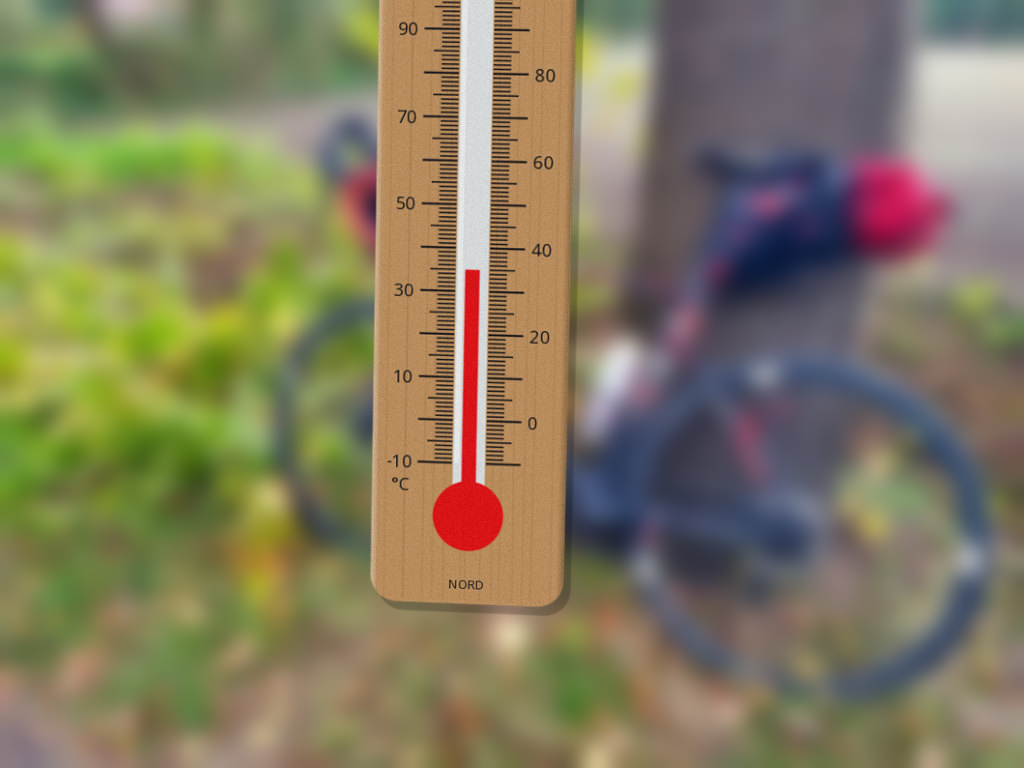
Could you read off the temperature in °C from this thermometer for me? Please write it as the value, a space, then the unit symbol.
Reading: 35 °C
